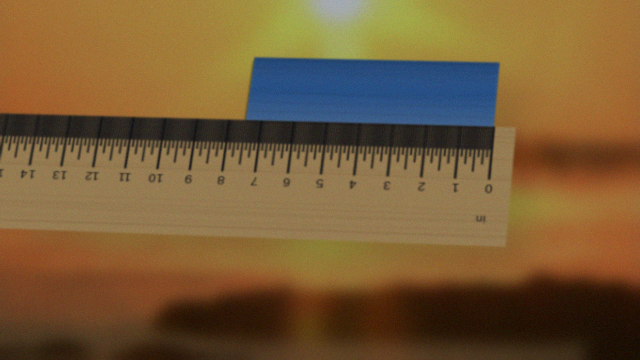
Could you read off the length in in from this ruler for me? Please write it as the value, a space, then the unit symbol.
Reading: 7.5 in
